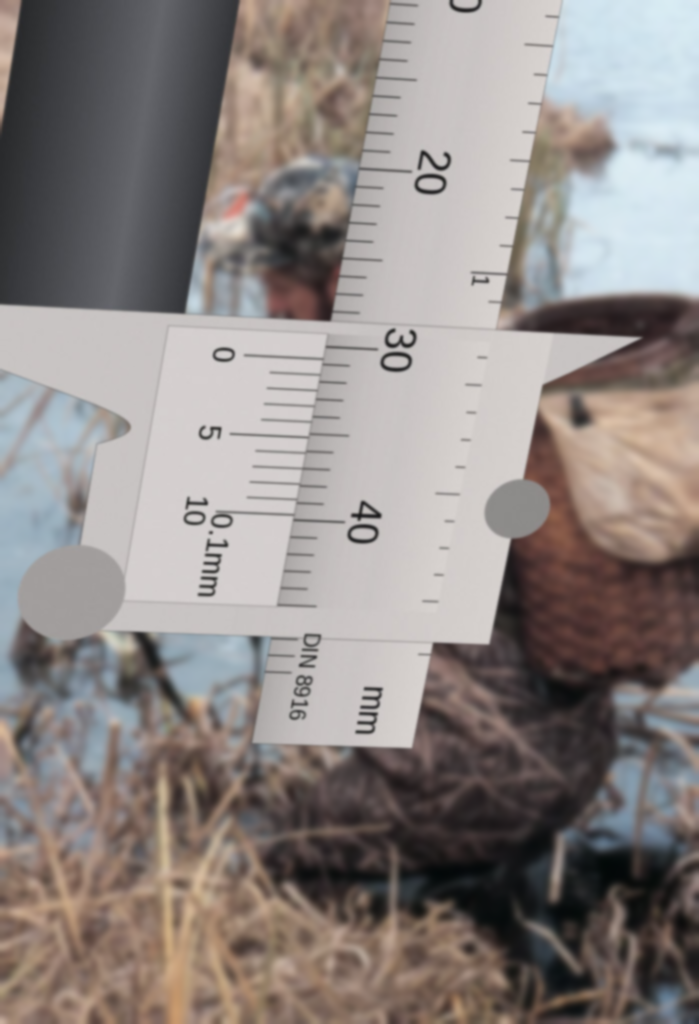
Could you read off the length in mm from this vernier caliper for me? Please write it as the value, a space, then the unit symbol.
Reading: 30.7 mm
